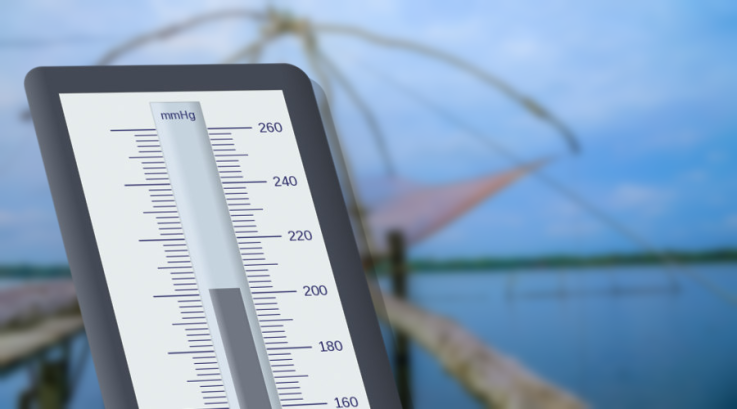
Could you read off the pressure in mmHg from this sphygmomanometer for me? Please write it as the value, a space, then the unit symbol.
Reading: 202 mmHg
